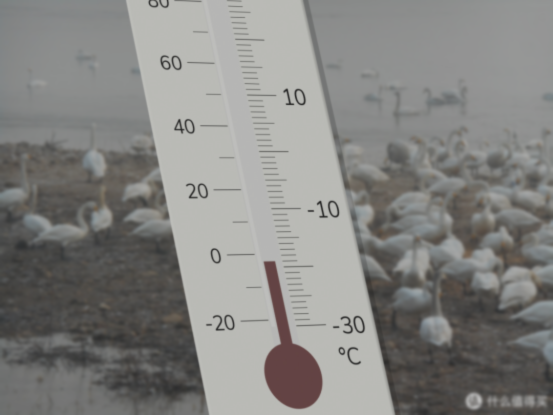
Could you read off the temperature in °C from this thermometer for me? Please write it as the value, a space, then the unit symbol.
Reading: -19 °C
